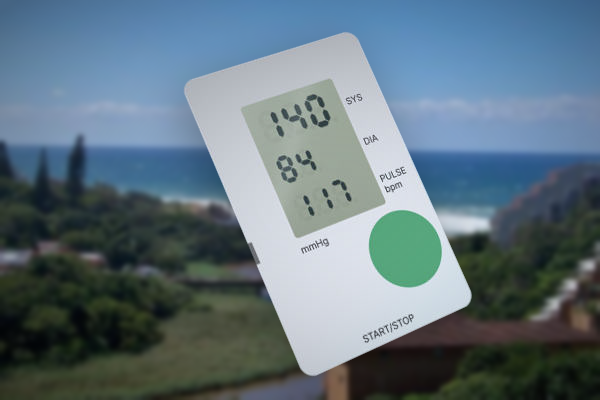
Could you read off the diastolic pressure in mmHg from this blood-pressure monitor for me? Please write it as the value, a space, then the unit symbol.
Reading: 84 mmHg
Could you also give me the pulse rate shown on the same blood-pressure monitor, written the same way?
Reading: 117 bpm
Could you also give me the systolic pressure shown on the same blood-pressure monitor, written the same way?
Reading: 140 mmHg
